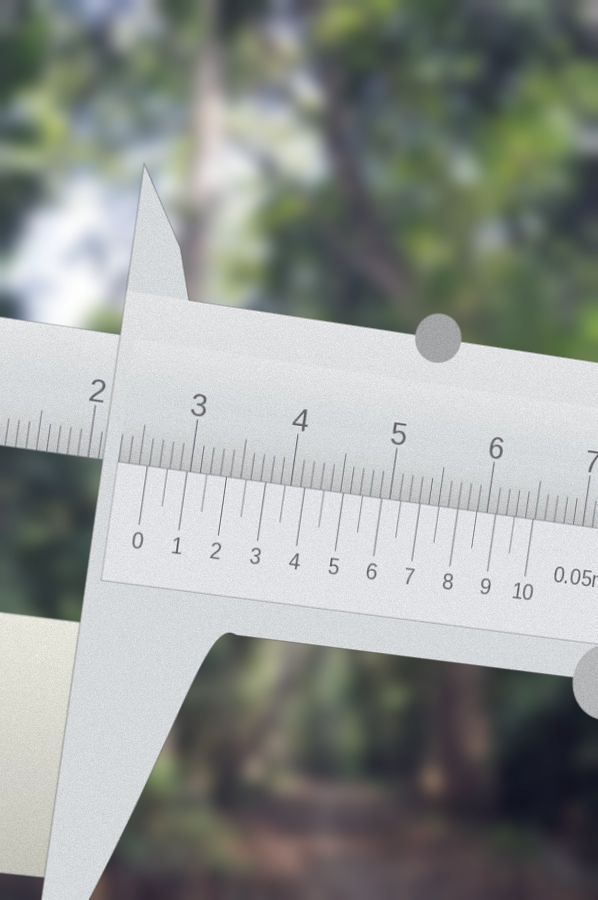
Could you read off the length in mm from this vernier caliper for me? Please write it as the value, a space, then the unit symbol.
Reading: 25.8 mm
